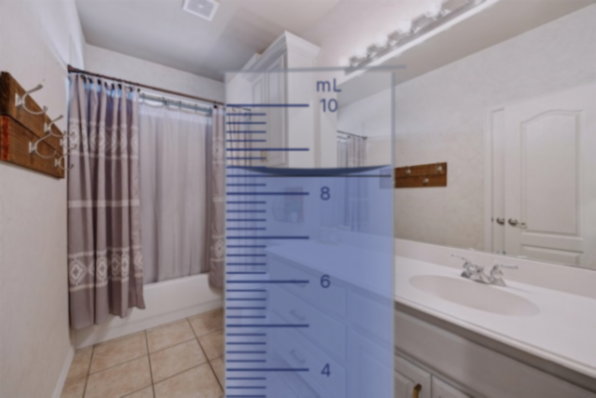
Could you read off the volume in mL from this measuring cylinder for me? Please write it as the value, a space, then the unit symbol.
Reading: 8.4 mL
